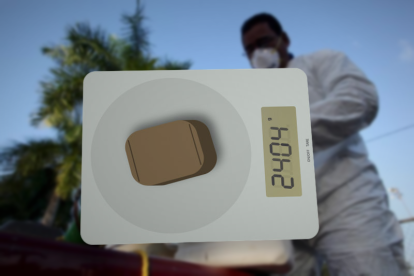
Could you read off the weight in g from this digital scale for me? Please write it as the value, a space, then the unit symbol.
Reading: 2404 g
